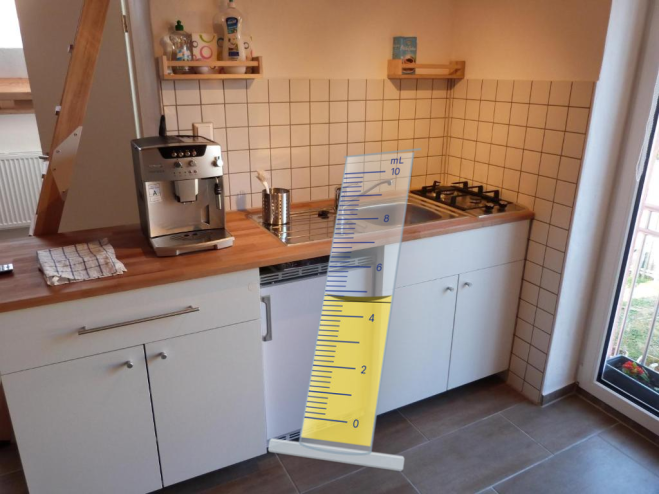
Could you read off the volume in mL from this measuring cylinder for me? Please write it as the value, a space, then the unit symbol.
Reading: 4.6 mL
